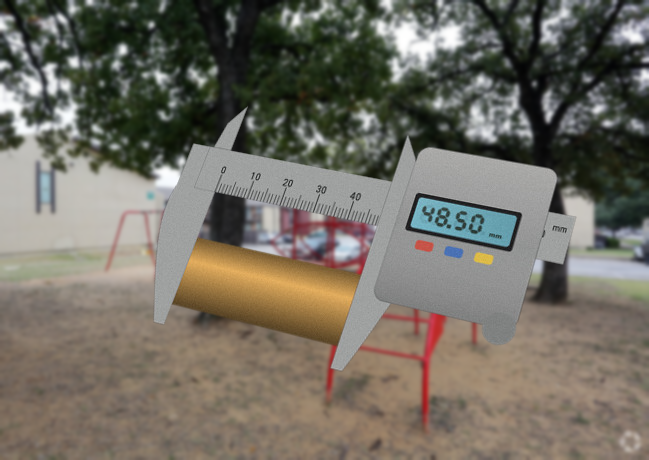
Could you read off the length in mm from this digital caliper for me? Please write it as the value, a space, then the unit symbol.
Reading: 48.50 mm
